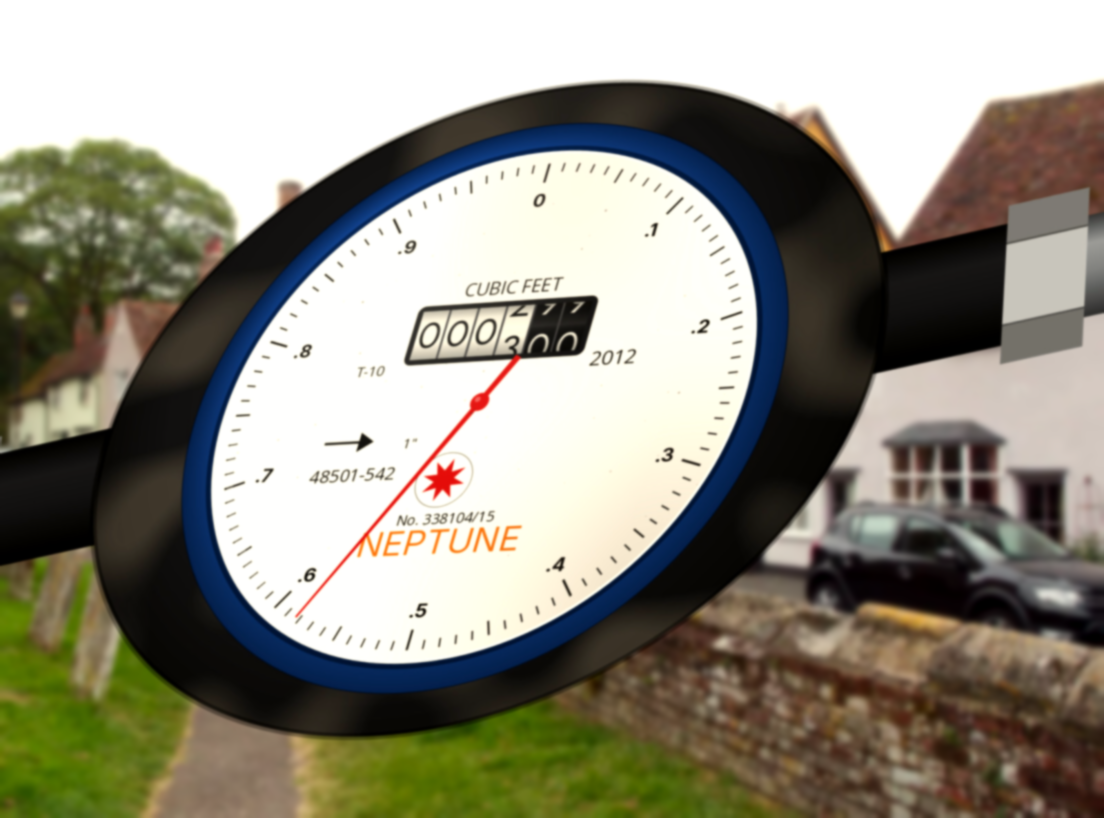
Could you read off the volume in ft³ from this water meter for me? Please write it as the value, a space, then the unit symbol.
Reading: 299.58 ft³
